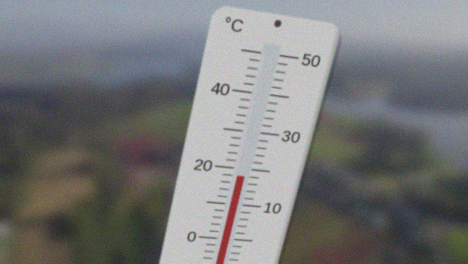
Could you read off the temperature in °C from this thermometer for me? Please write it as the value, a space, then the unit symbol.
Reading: 18 °C
